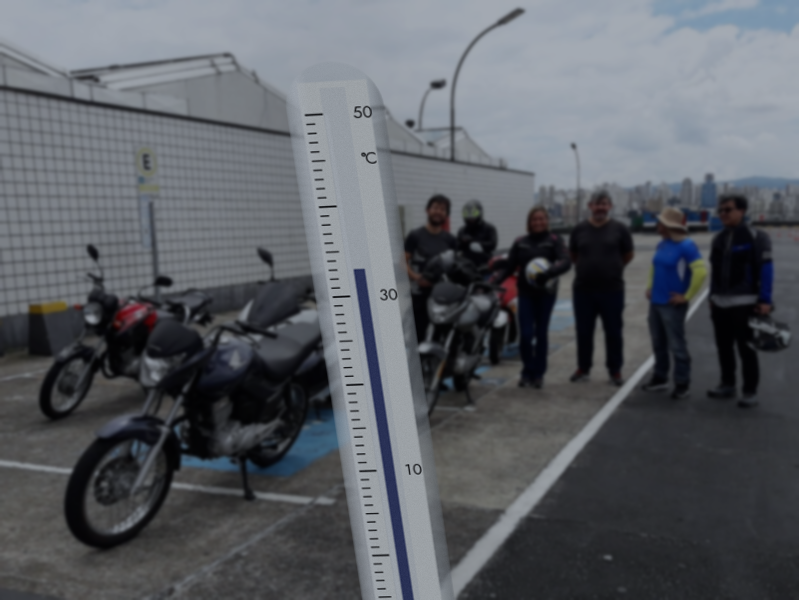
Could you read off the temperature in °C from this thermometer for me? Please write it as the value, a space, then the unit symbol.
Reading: 33 °C
